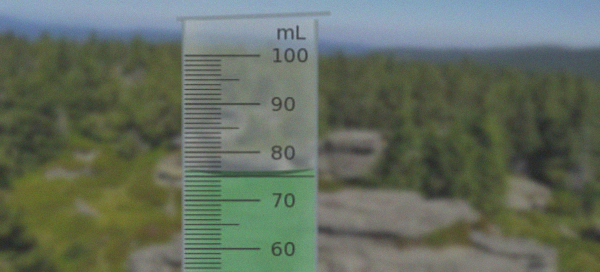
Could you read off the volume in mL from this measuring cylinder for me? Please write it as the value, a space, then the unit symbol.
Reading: 75 mL
